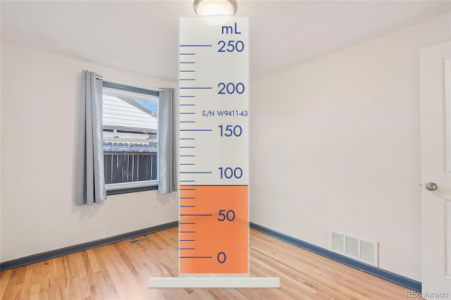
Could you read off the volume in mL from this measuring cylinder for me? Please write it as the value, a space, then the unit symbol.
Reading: 85 mL
